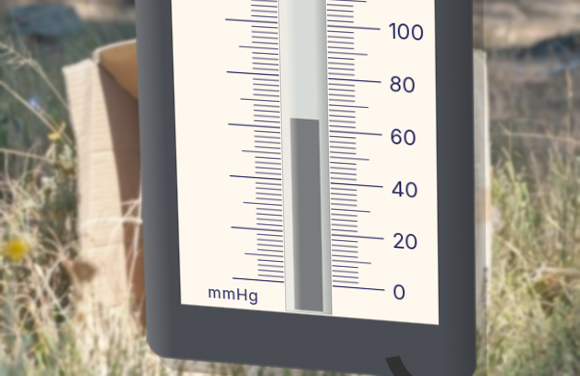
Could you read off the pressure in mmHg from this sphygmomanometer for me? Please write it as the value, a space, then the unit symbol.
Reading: 64 mmHg
